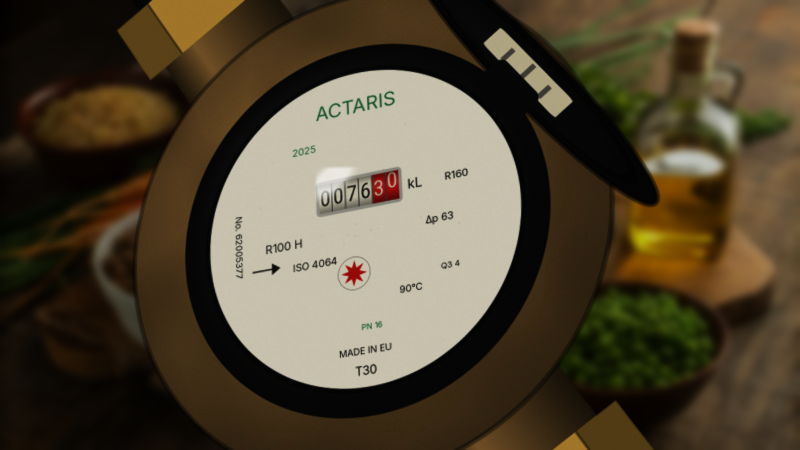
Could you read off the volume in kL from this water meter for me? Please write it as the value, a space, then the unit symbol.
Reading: 76.30 kL
